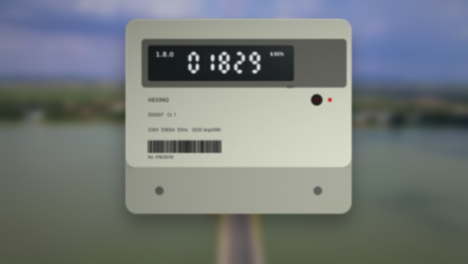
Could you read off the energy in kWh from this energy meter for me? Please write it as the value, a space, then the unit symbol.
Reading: 1829 kWh
